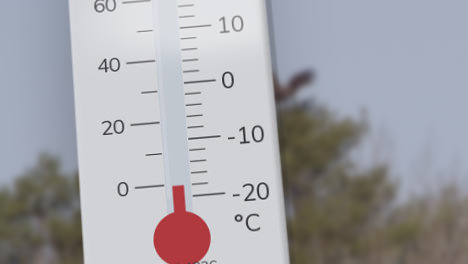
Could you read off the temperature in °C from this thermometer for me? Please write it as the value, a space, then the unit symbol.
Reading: -18 °C
